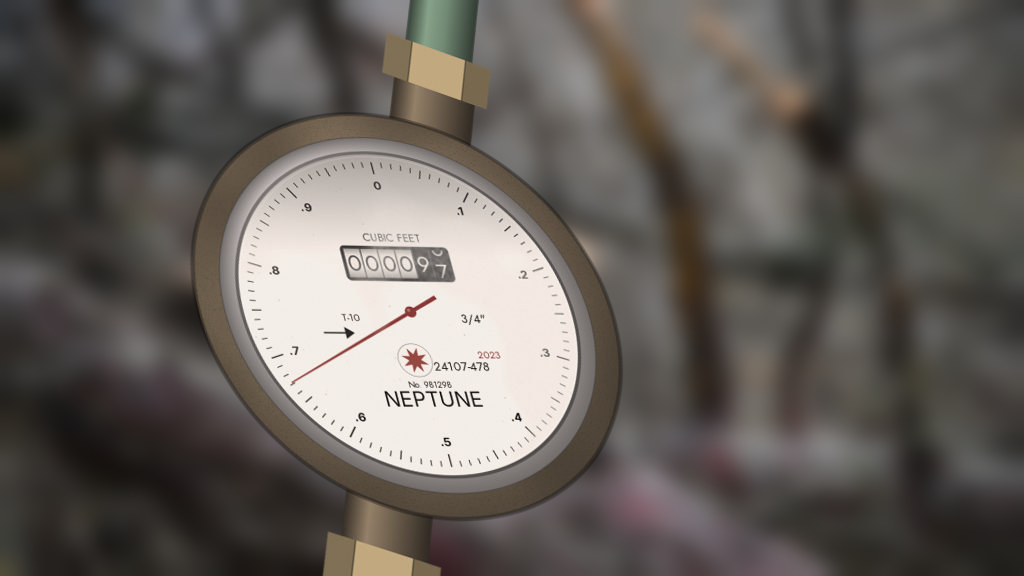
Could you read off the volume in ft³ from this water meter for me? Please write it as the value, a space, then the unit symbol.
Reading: 96.67 ft³
